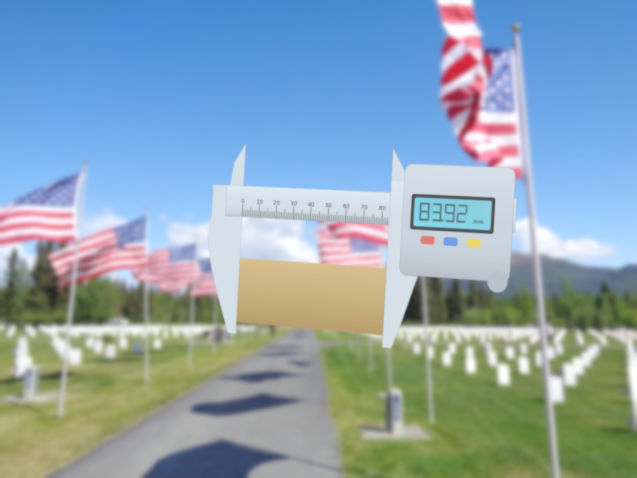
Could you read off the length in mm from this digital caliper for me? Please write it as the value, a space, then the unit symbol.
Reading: 83.92 mm
